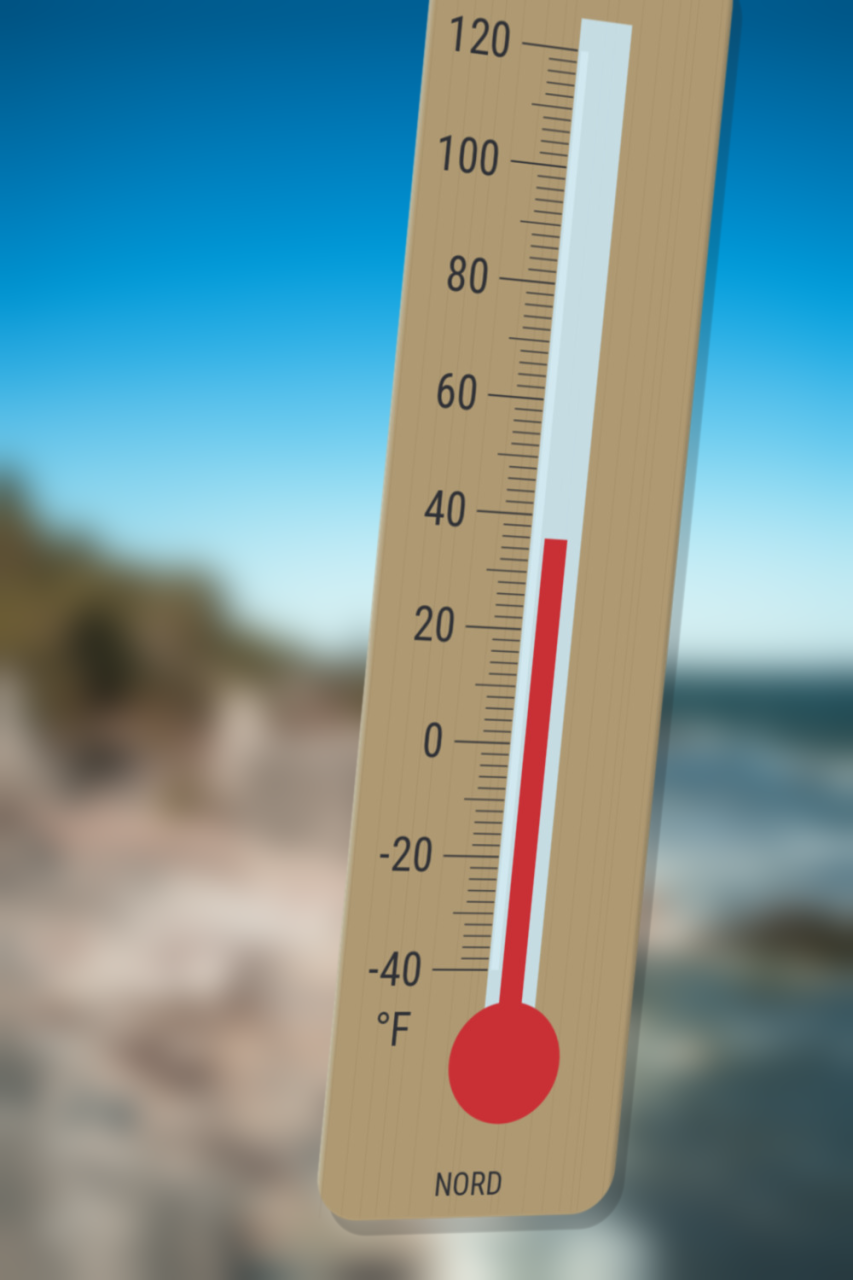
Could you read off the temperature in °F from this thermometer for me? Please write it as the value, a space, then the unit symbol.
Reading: 36 °F
